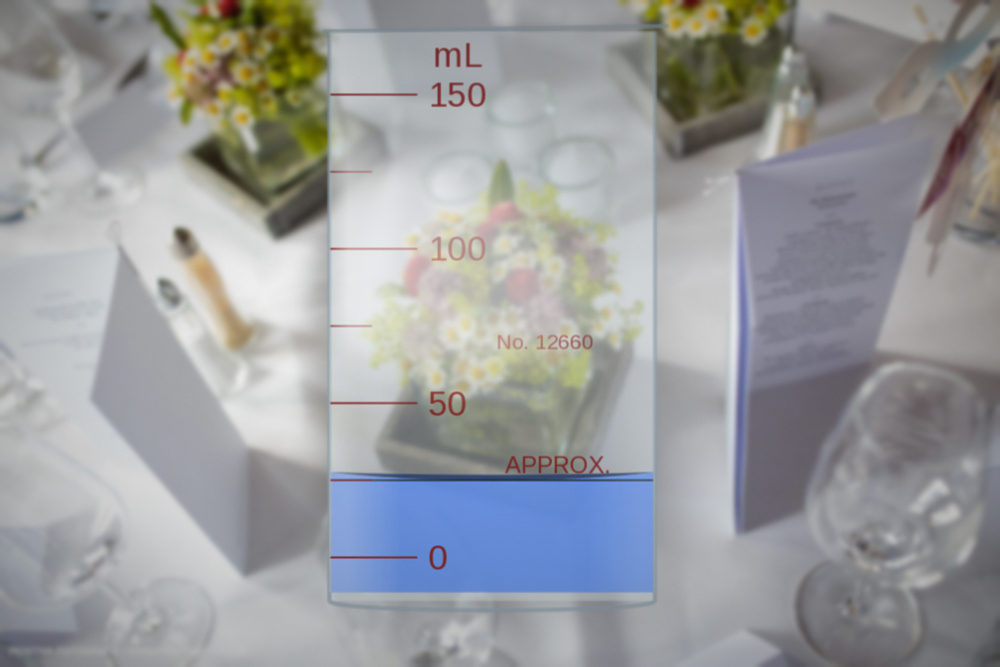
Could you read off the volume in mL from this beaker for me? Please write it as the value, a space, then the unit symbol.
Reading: 25 mL
